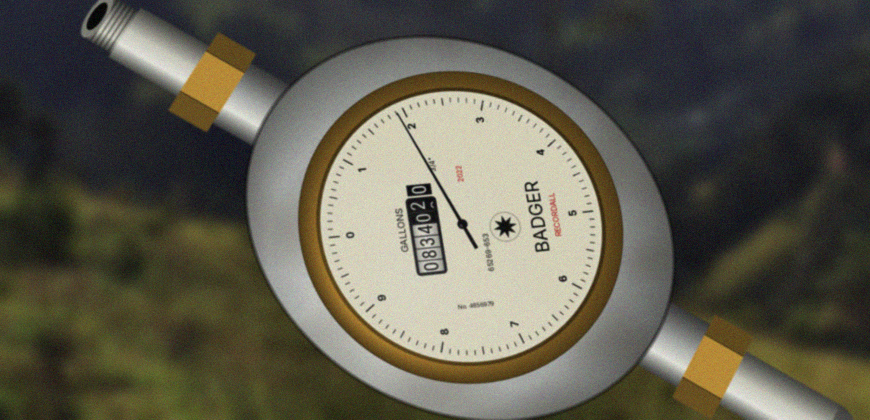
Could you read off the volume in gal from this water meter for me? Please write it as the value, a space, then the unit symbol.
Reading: 834021.9 gal
